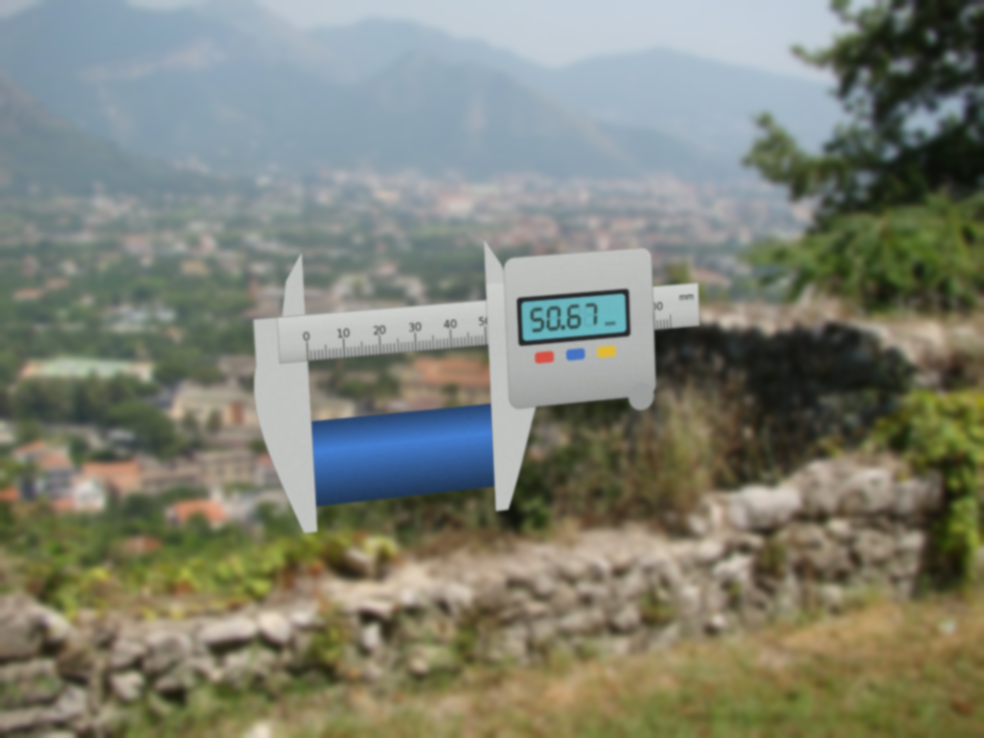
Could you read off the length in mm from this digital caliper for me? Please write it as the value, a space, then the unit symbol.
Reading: 50.67 mm
